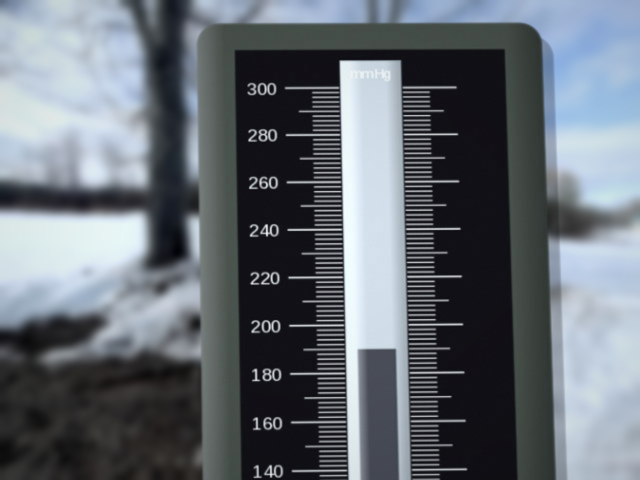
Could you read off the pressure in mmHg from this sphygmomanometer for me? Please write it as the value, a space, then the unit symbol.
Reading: 190 mmHg
